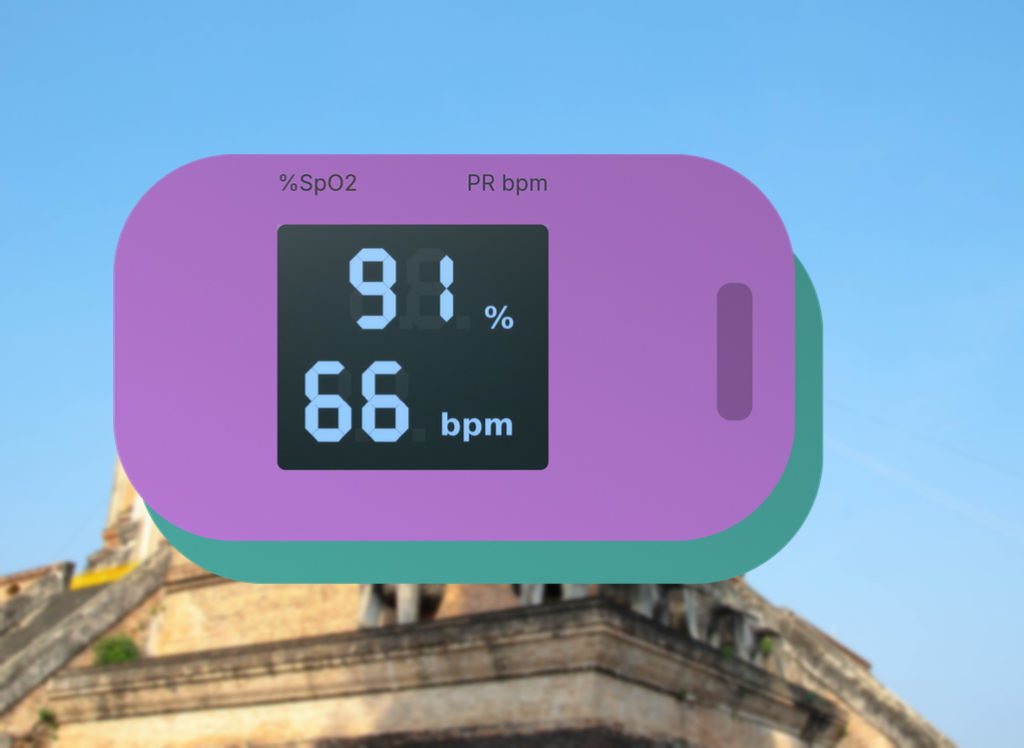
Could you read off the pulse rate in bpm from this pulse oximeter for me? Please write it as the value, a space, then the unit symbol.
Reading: 66 bpm
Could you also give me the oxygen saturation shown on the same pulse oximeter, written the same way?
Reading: 91 %
